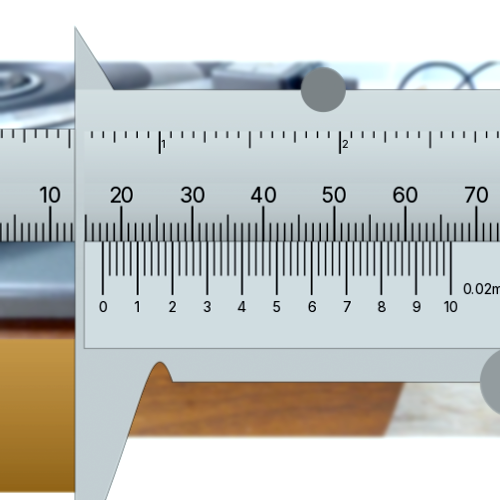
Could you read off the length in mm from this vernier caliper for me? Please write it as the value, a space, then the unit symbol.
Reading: 17.4 mm
